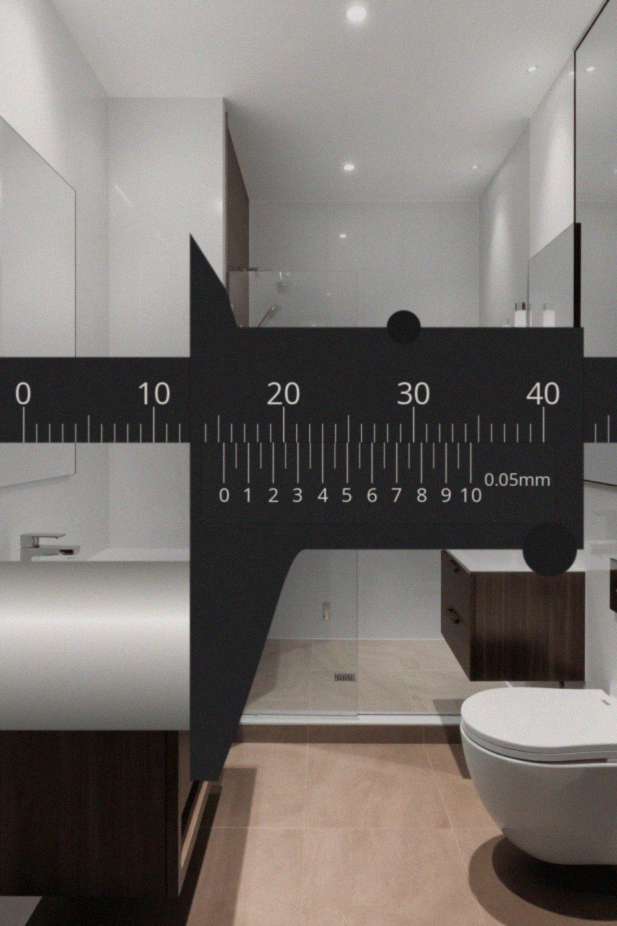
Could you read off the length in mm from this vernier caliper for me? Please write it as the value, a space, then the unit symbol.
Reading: 15.4 mm
